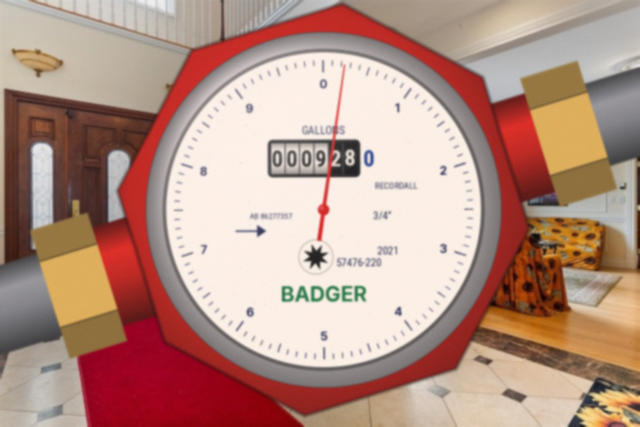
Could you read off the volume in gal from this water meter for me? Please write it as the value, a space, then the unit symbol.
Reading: 9280.2 gal
